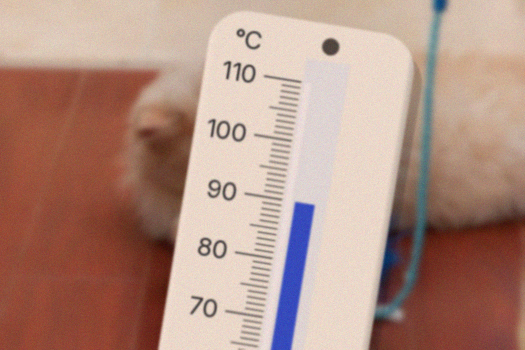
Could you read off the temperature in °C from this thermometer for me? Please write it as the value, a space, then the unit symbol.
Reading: 90 °C
